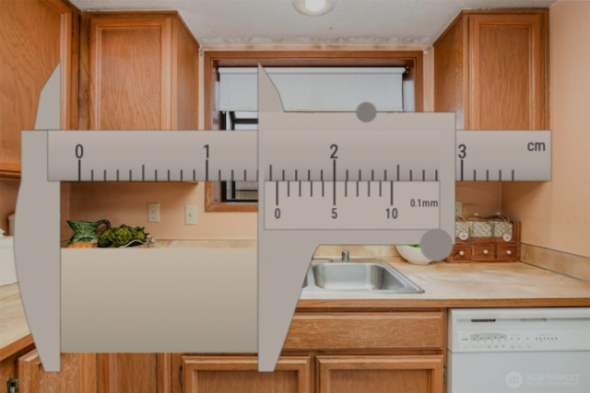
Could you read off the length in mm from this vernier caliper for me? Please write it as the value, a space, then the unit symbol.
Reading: 15.5 mm
